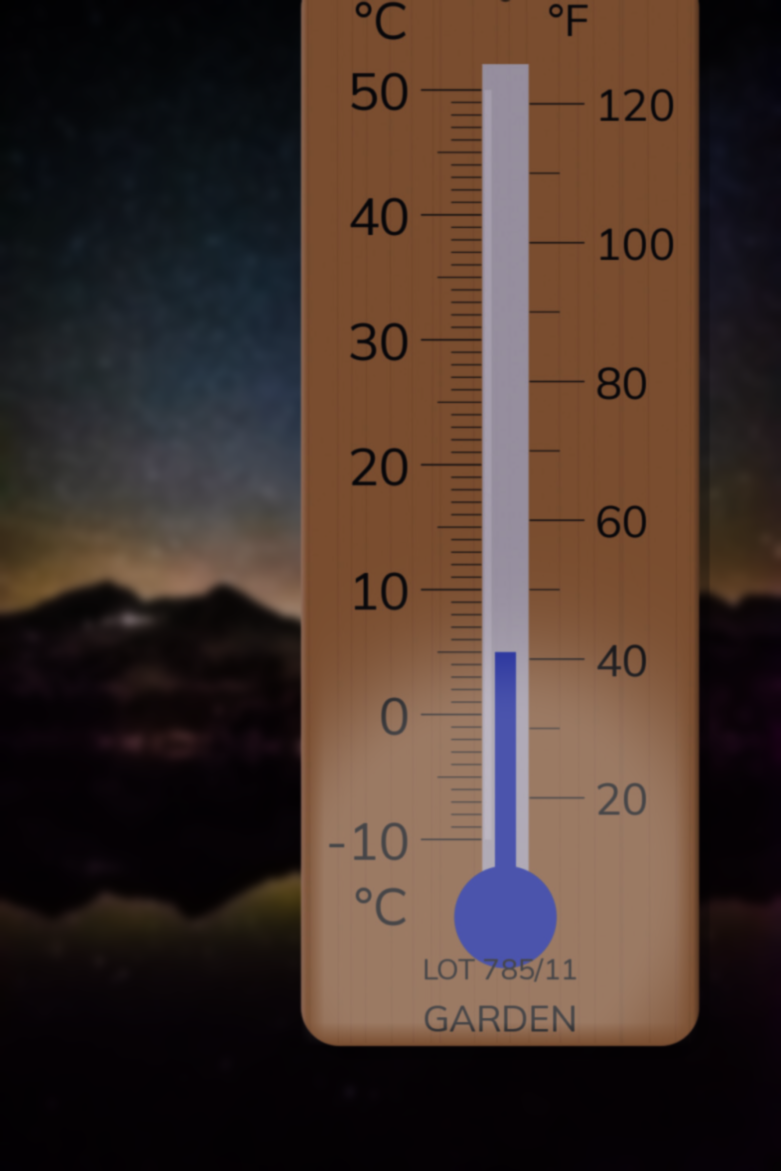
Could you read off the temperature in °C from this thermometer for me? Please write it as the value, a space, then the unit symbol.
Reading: 5 °C
